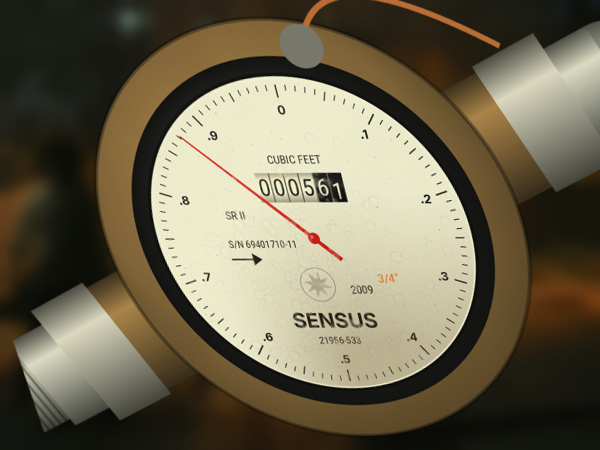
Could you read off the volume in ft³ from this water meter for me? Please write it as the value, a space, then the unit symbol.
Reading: 560.87 ft³
